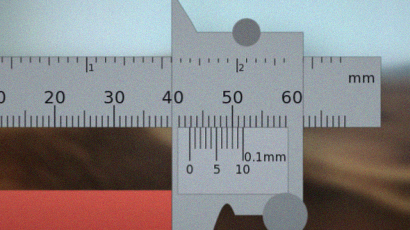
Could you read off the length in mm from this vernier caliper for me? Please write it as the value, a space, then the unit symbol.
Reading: 42.8 mm
